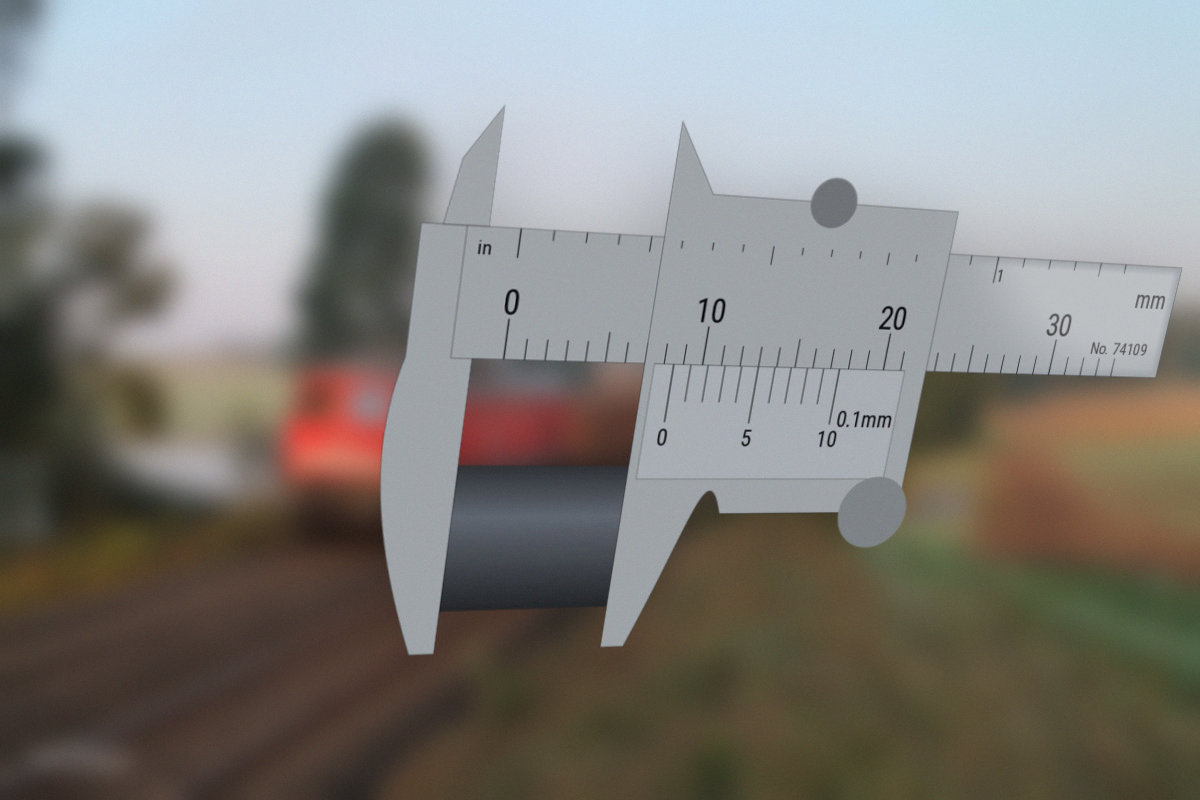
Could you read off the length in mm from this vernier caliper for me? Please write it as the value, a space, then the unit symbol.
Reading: 8.5 mm
